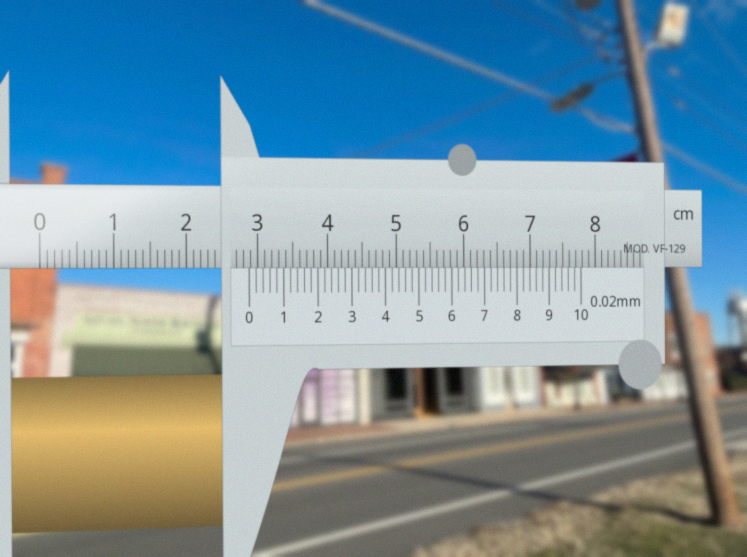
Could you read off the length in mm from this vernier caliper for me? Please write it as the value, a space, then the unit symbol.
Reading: 28.8 mm
